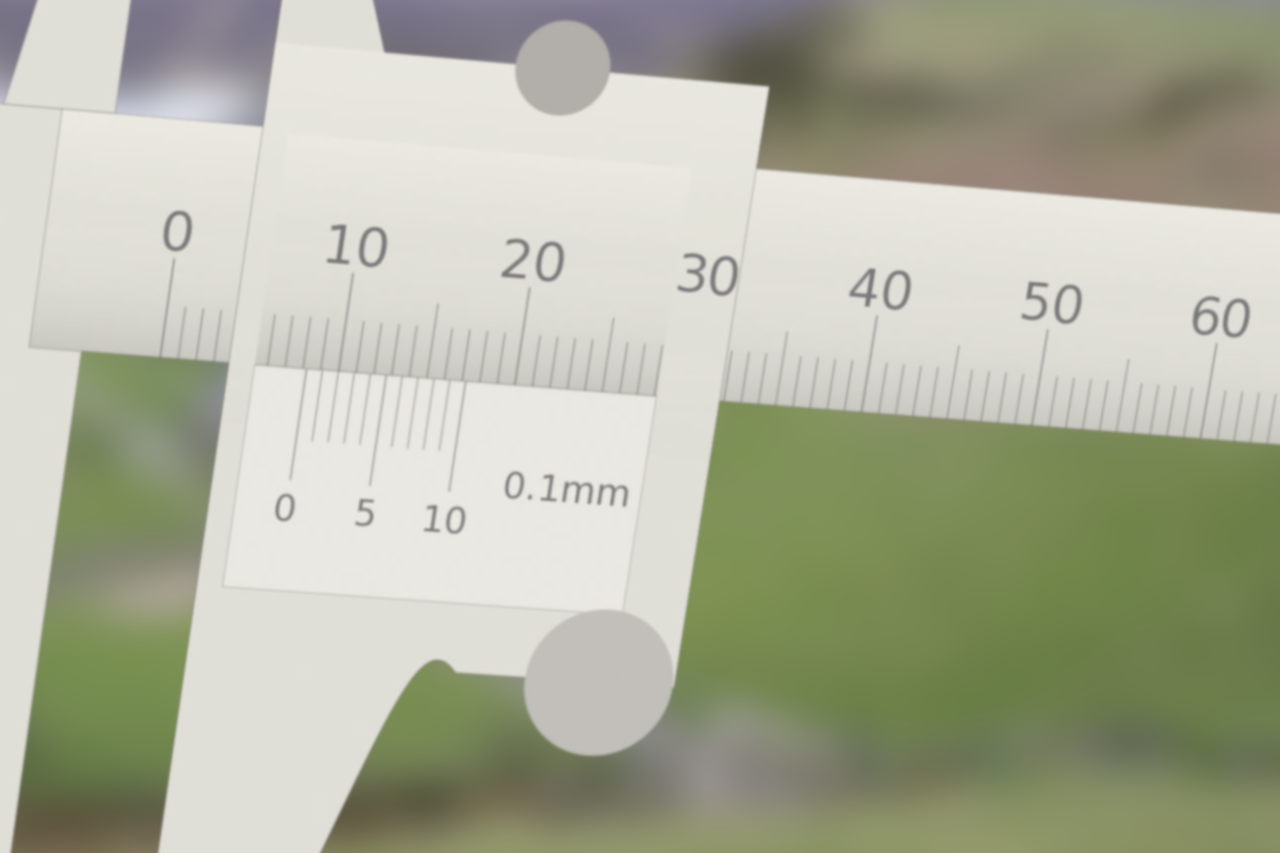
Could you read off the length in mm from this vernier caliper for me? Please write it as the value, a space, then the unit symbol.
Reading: 8.2 mm
